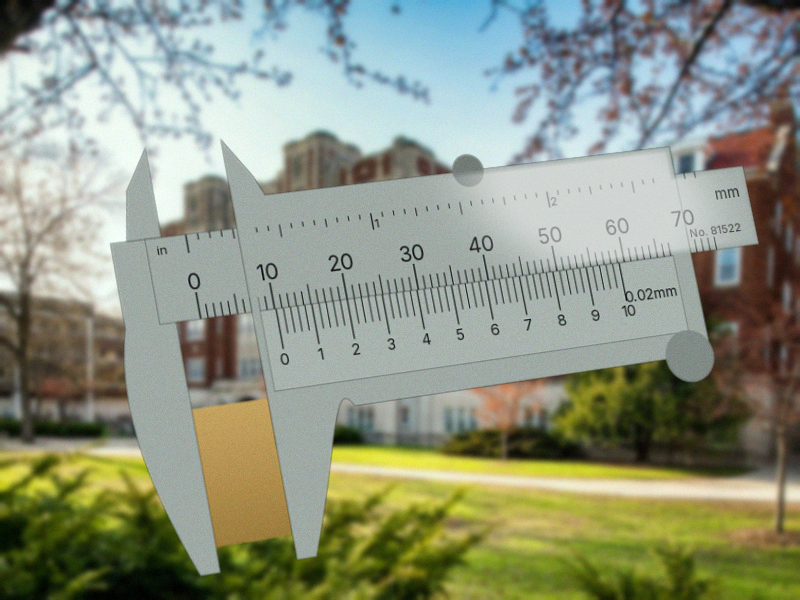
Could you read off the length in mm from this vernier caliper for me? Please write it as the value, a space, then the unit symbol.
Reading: 10.2 mm
